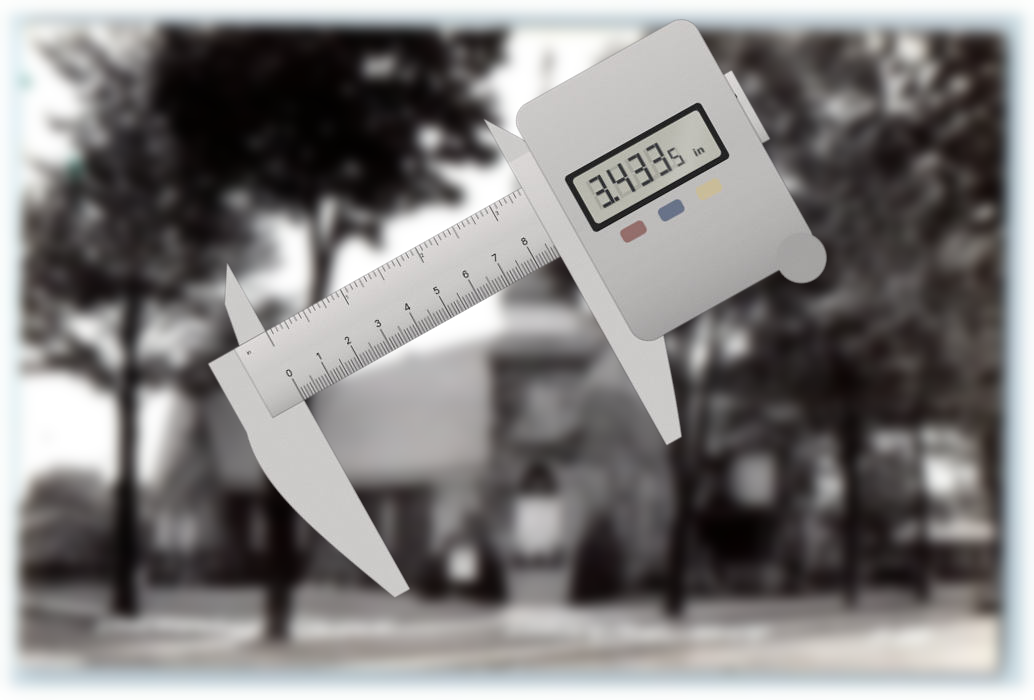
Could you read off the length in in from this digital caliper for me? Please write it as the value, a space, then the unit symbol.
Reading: 3.4335 in
